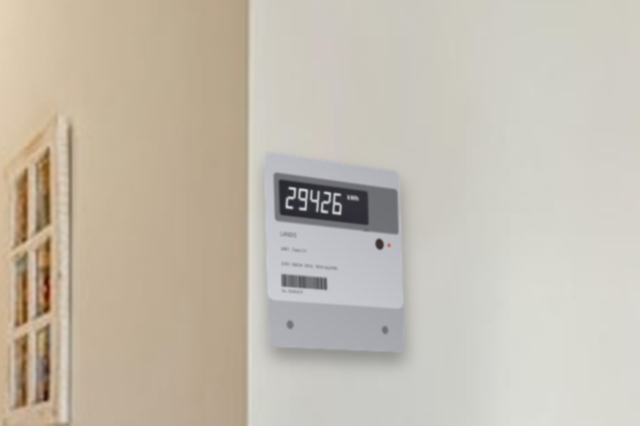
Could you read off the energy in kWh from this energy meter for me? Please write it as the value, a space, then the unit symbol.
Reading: 29426 kWh
